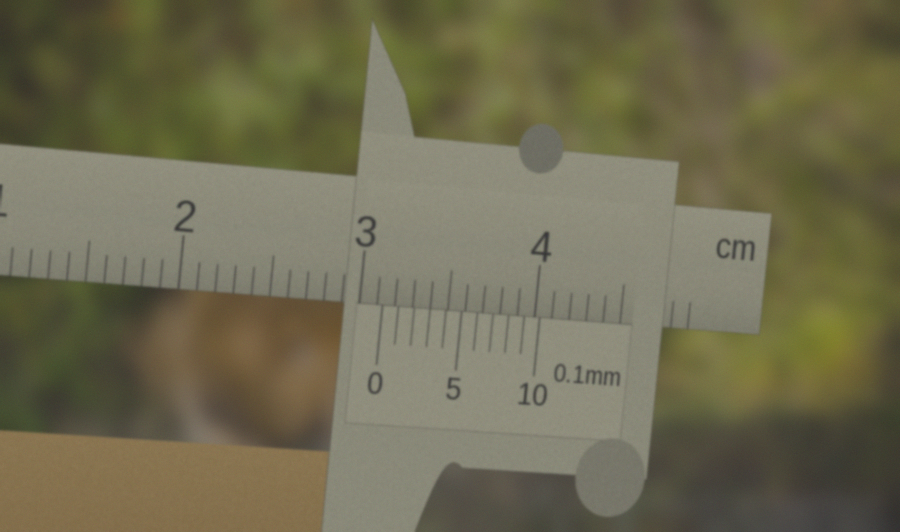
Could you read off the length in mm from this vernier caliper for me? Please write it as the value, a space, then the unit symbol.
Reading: 31.3 mm
